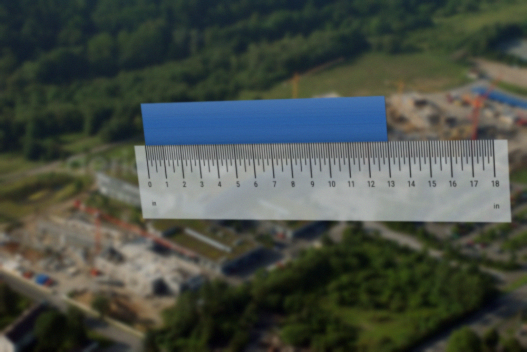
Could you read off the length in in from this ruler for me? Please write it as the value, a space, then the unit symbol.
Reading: 13 in
